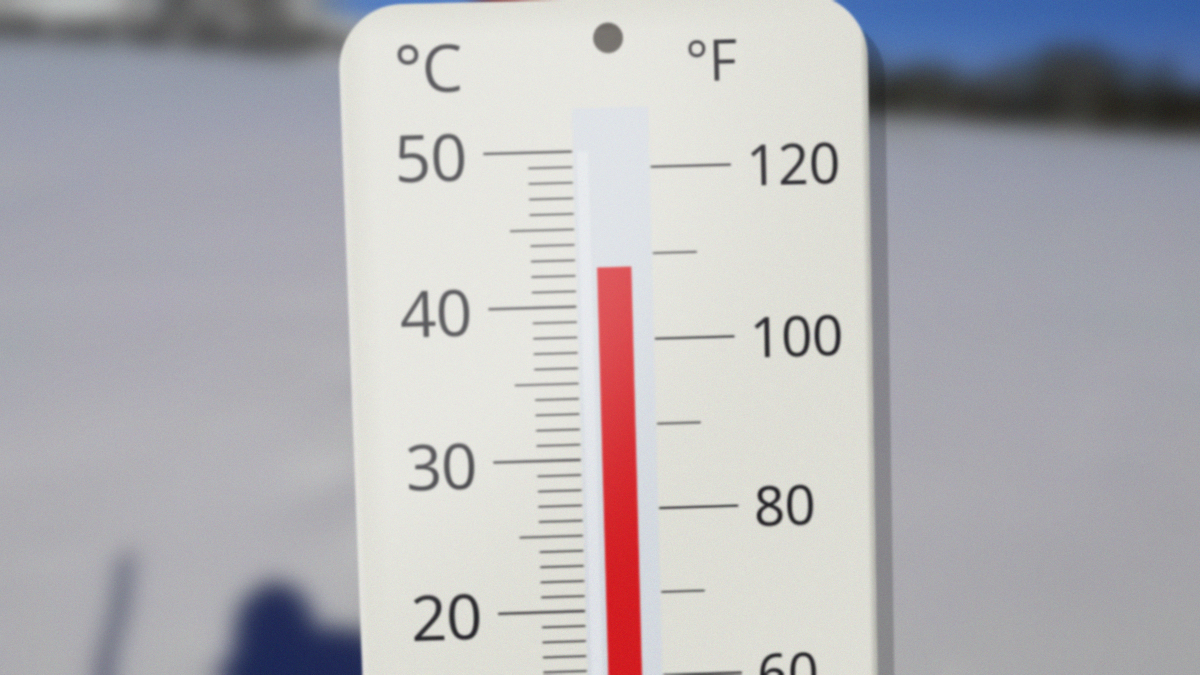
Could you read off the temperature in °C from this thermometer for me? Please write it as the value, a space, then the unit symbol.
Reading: 42.5 °C
